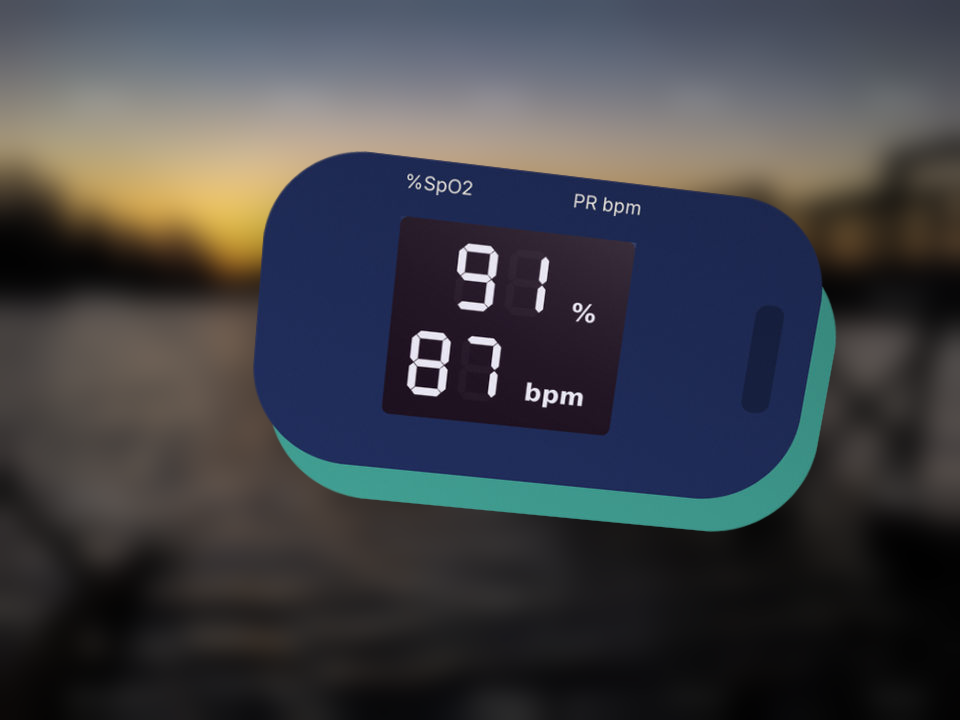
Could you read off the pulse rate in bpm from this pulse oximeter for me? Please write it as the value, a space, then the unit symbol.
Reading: 87 bpm
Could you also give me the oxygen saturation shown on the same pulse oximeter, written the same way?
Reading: 91 %
